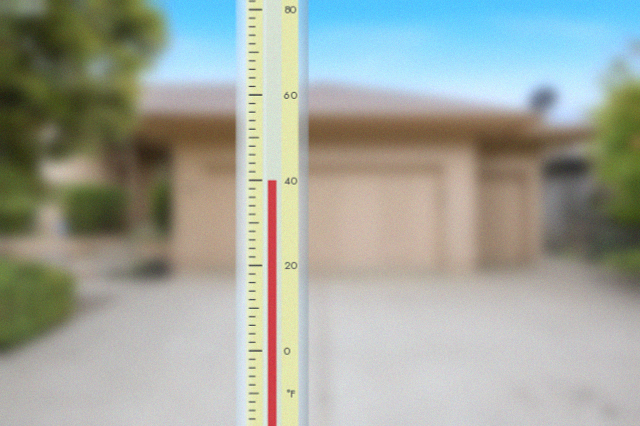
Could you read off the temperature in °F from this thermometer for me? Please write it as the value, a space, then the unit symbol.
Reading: 40 °F
